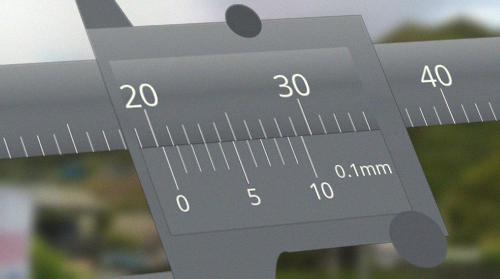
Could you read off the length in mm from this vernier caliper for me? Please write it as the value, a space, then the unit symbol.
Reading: 20.3 mm
